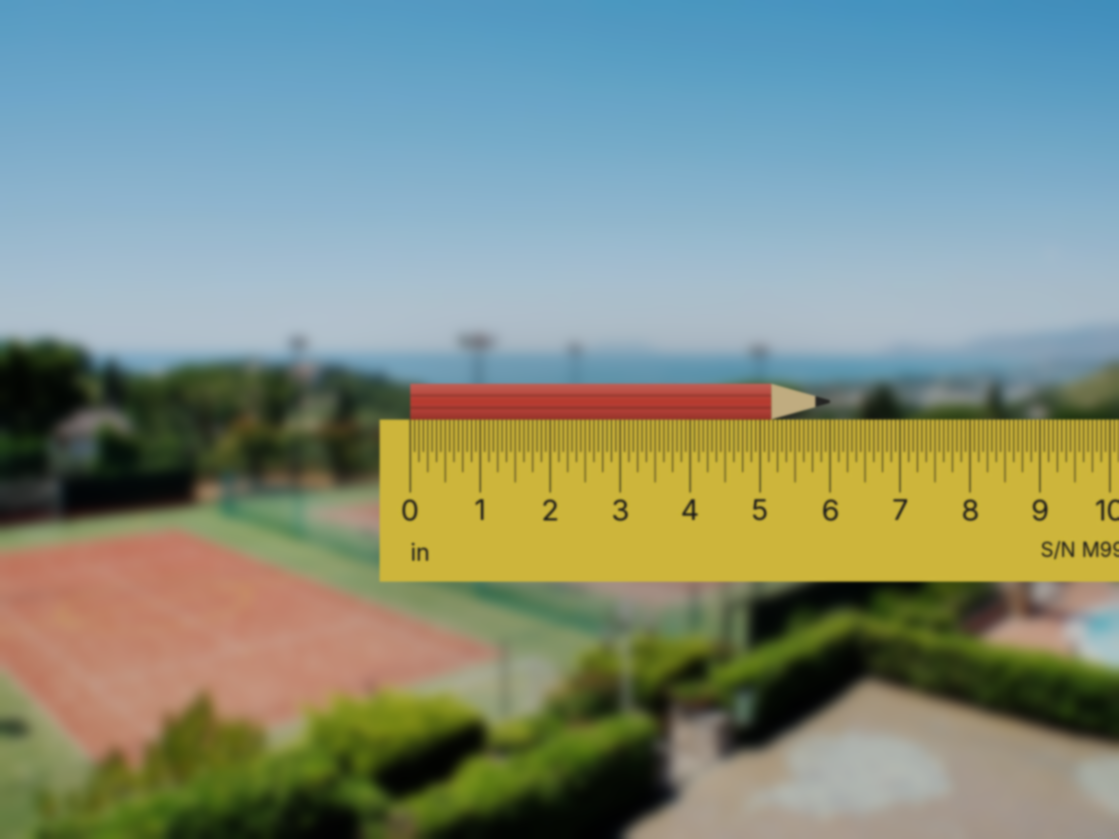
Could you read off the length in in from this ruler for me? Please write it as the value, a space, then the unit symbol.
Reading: 6 in
